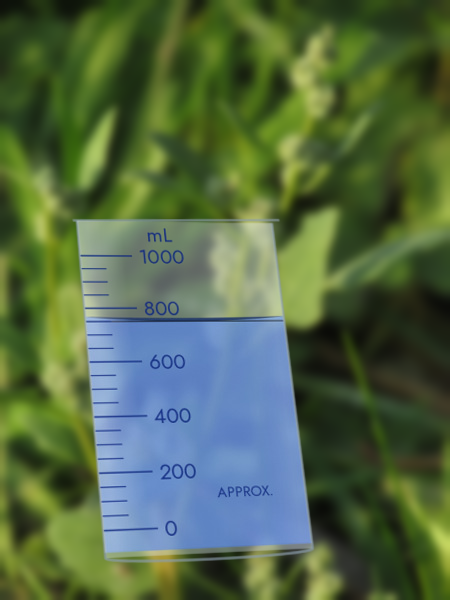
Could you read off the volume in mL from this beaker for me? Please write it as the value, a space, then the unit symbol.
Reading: 750 mL
